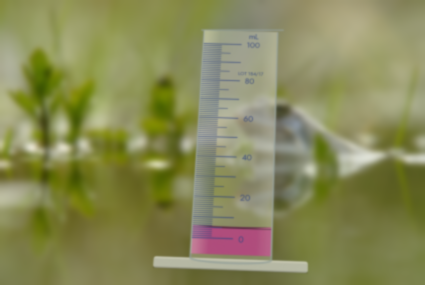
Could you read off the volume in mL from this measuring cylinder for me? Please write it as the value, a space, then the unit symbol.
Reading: 5 mL
